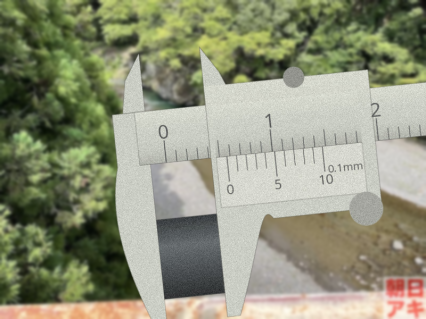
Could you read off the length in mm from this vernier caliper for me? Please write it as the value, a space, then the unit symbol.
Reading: 5.7 mm
